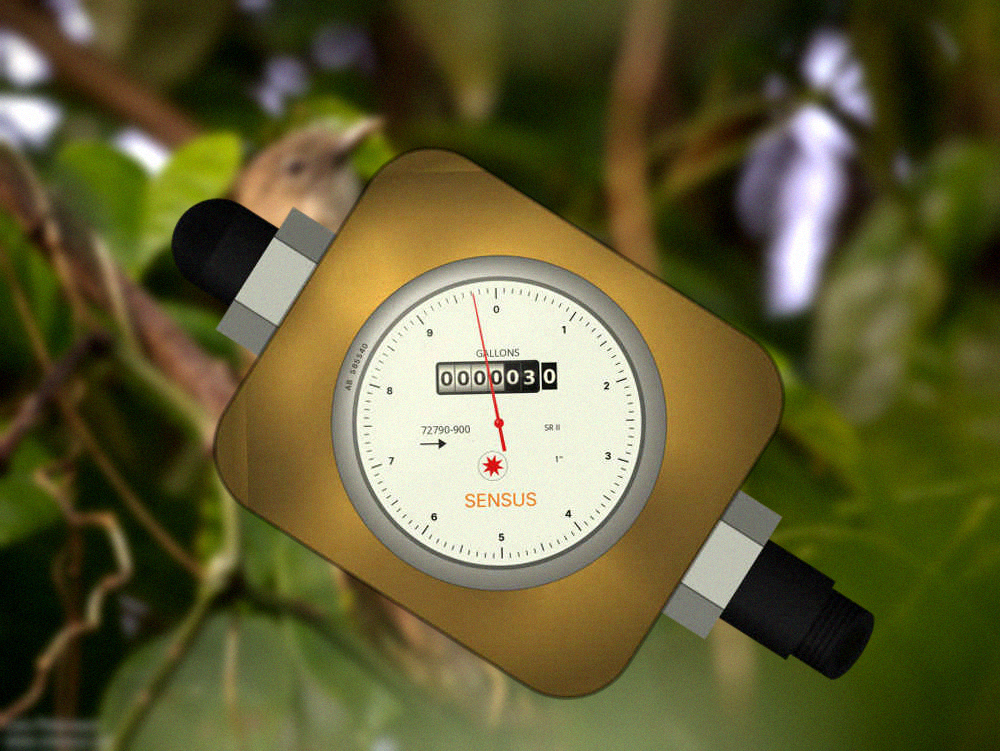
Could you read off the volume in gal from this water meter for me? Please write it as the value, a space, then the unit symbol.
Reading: 29.7 gal
